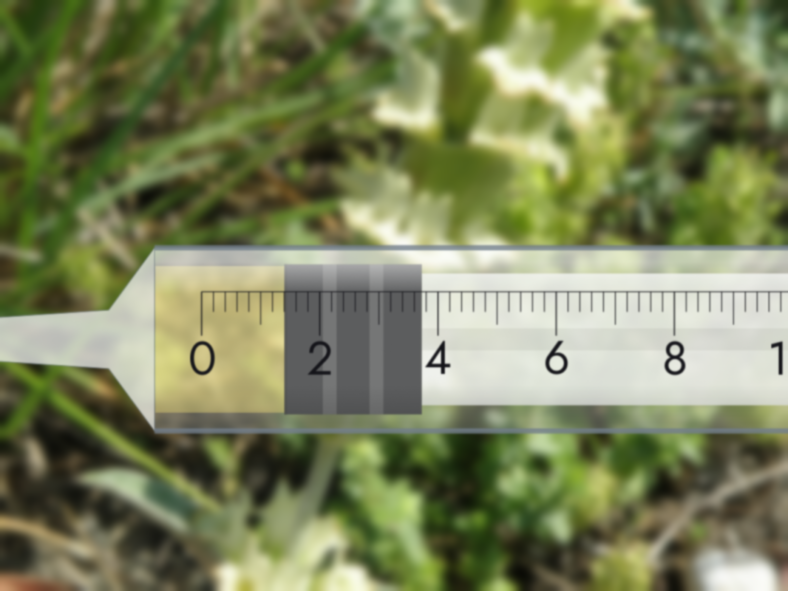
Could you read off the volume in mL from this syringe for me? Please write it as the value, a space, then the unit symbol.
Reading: 1.4 mL
